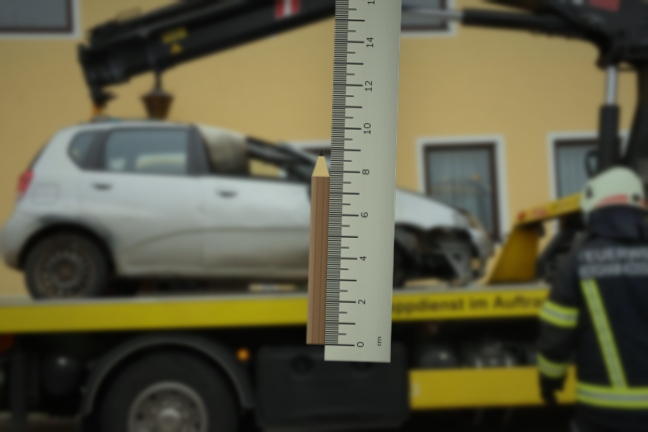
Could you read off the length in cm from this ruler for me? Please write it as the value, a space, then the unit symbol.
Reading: 9 cm
